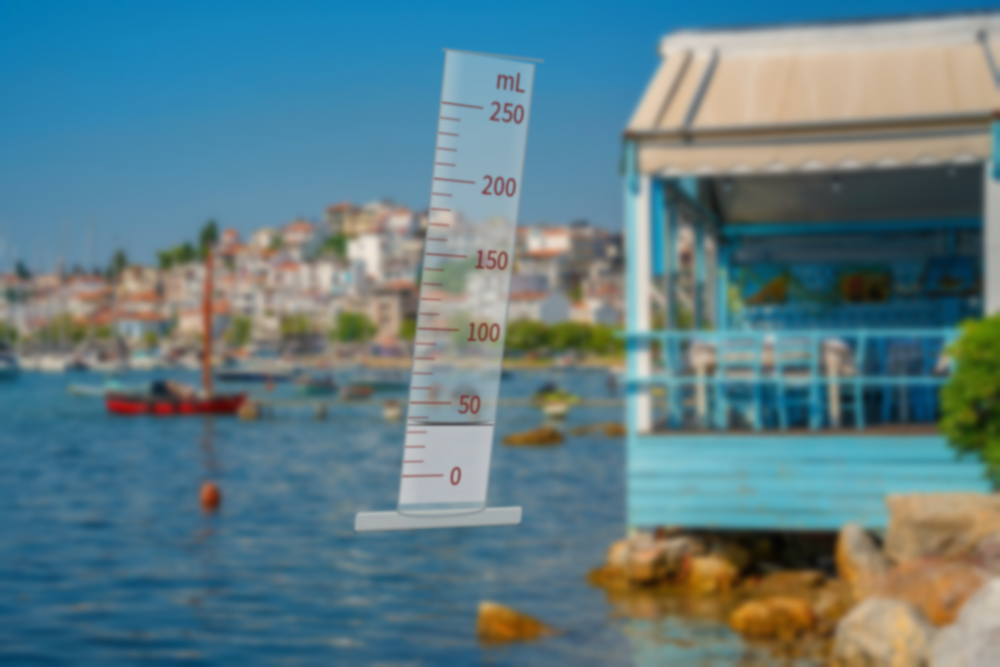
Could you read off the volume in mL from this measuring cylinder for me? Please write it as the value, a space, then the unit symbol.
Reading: 35 mL
